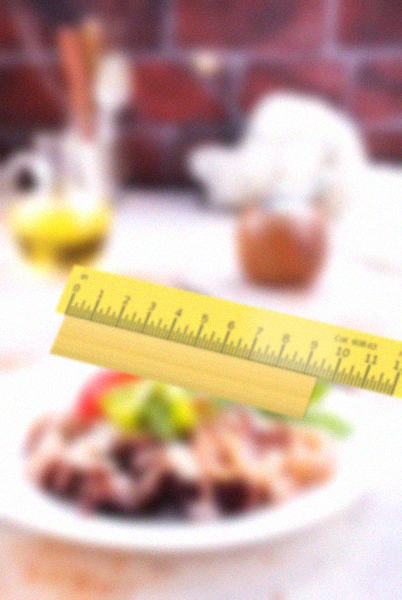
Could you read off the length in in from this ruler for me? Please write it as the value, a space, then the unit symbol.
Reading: 9.5 in
